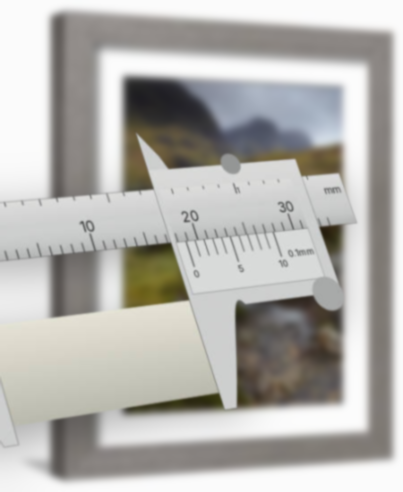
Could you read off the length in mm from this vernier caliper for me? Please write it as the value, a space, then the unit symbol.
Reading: 18.8 mm
